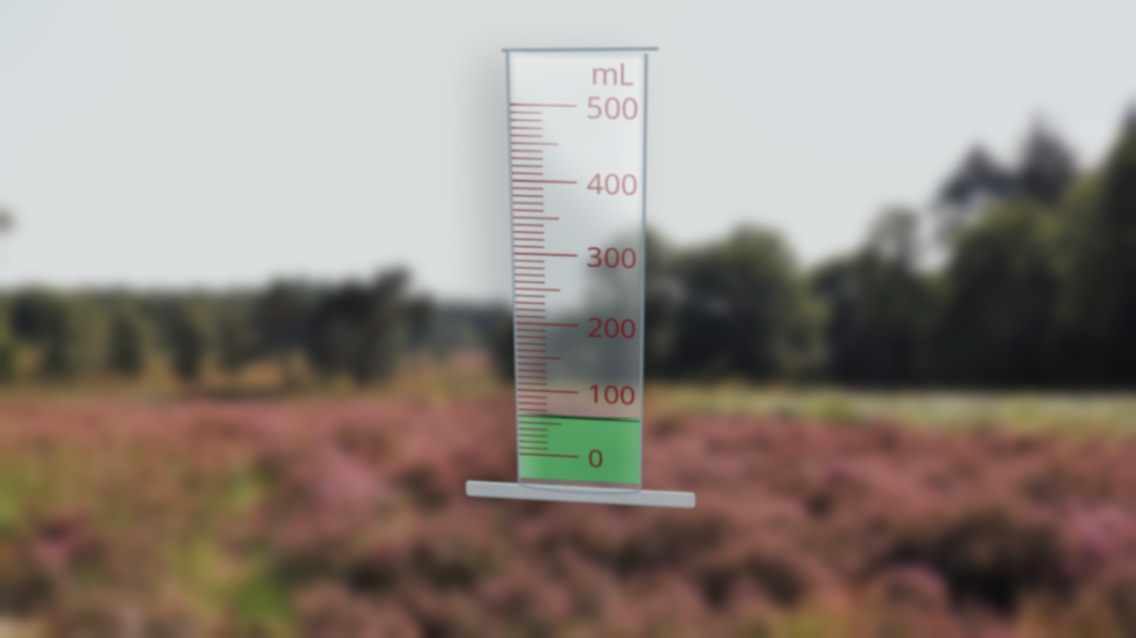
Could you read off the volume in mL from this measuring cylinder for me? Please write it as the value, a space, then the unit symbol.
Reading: 60 mL
